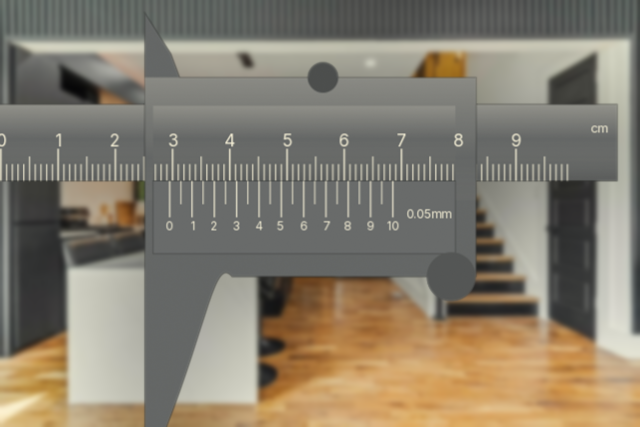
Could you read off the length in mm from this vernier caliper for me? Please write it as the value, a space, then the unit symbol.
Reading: 29.5 mm
